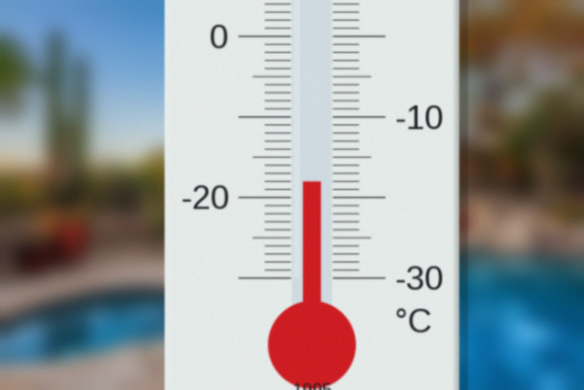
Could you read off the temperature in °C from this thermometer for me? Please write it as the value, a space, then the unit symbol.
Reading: -18 °C
